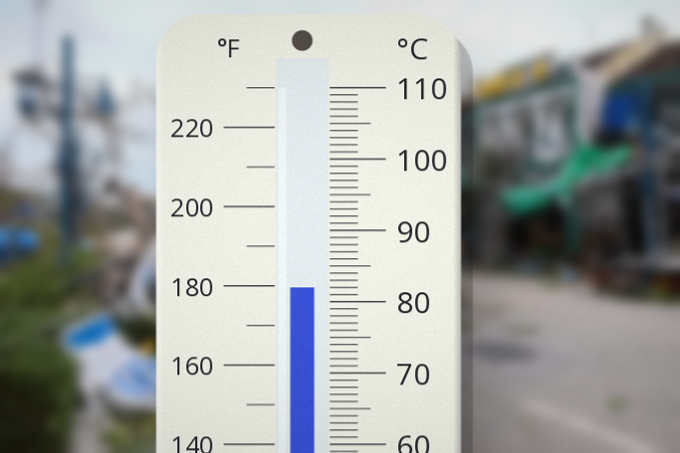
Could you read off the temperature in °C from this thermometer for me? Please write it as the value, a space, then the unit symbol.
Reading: 82 °C
